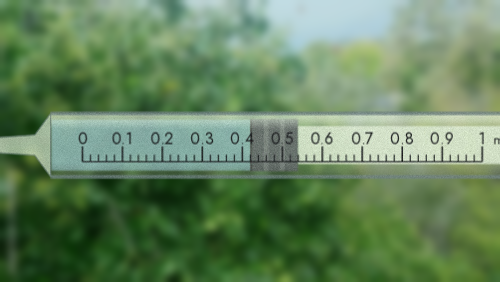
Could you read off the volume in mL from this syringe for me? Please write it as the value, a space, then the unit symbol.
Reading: 0.42 mL
